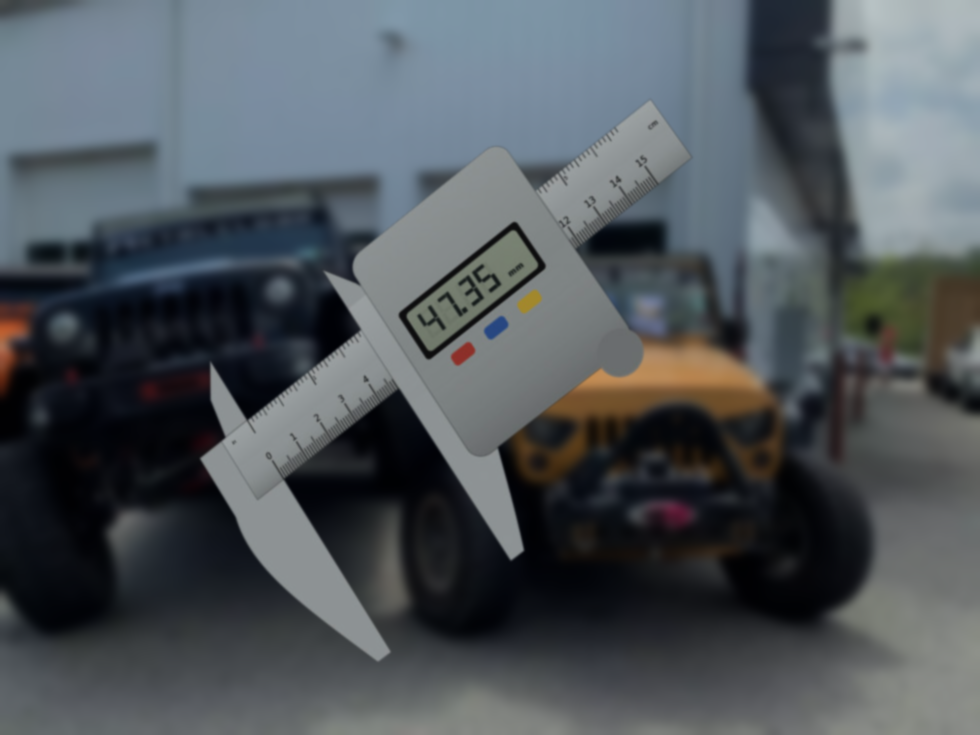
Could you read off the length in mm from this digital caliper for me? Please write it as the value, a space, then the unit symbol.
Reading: 47.35 mm
